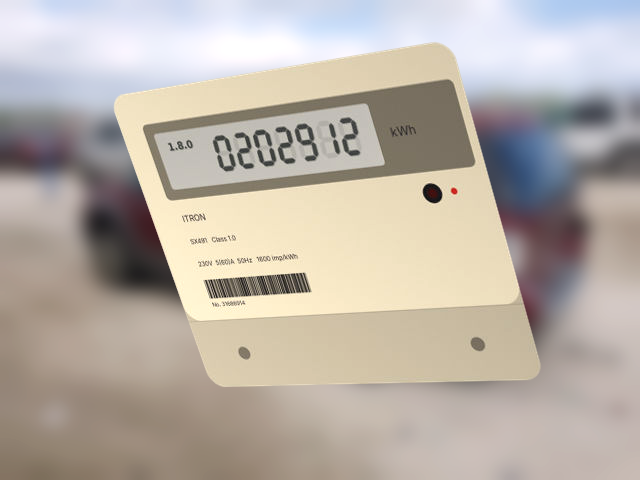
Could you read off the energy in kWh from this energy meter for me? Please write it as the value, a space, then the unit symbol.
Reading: 202912 kWh
